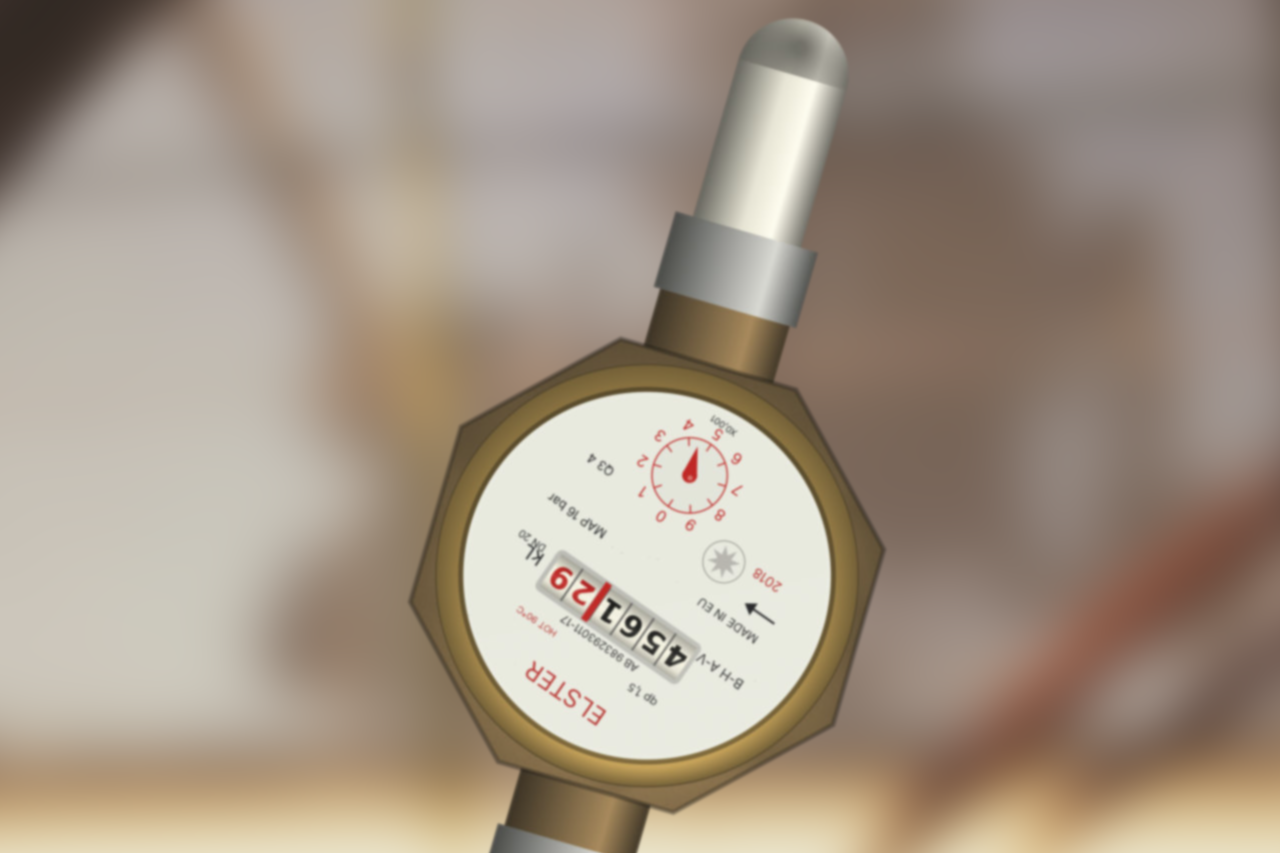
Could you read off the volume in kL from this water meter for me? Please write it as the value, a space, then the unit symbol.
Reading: 4561.294 kL
